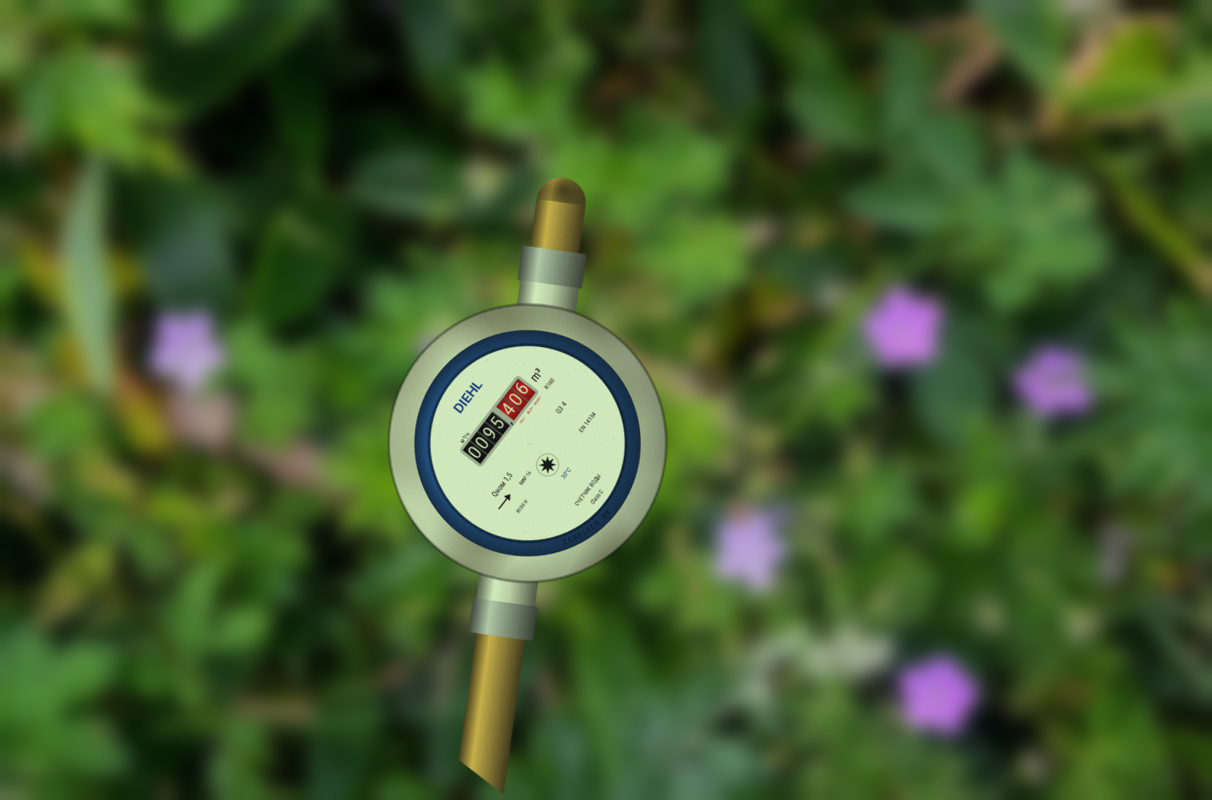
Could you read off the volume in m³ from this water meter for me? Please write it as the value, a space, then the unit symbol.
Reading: 95.406 m³
